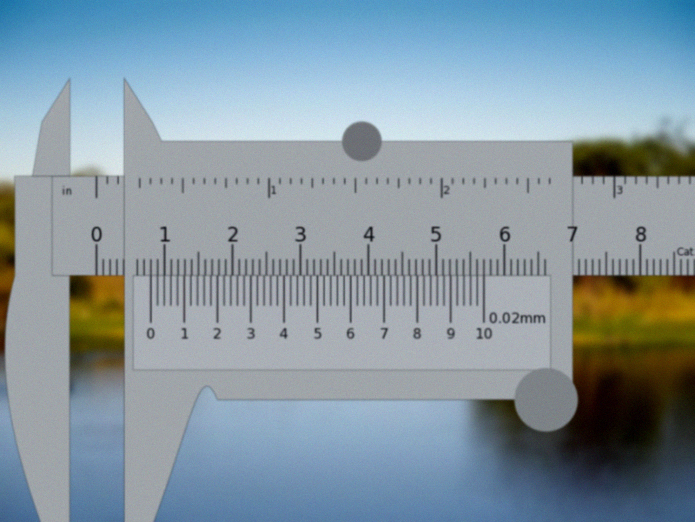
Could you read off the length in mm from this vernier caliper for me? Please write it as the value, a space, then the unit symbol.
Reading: 8.0 mm
